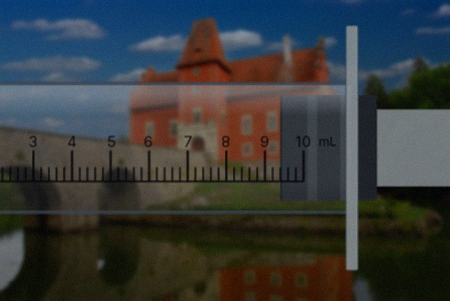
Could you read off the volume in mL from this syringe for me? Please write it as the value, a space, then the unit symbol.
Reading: 9.4 mL
